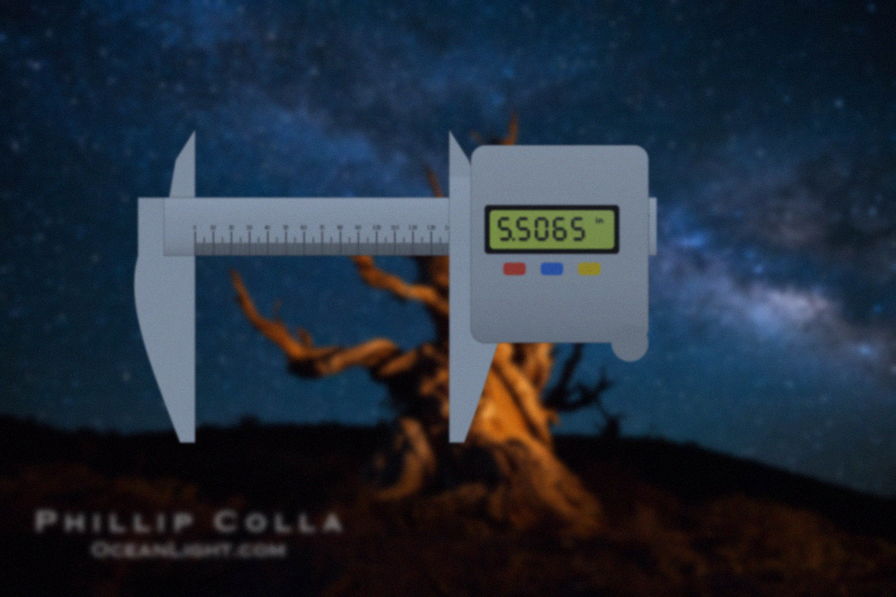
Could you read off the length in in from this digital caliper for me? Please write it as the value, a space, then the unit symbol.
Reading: 5.5065 in
